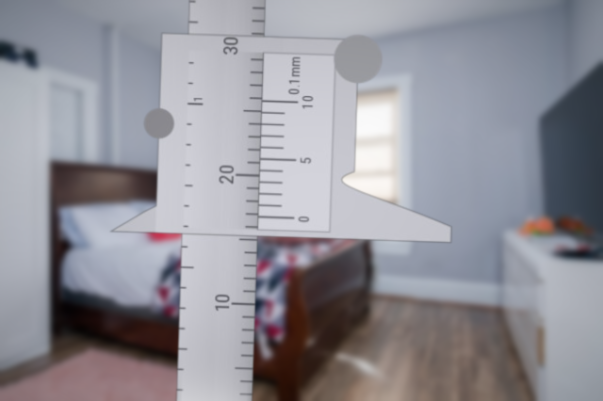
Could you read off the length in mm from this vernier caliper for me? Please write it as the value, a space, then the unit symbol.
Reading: 16.8 mm
